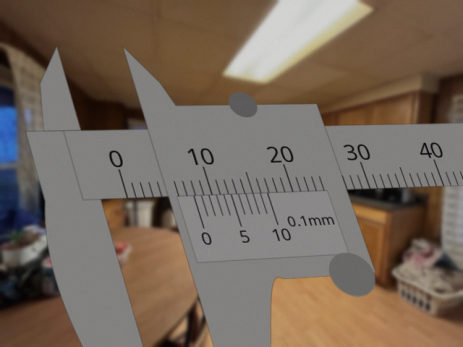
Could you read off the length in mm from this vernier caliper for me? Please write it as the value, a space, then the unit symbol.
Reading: 7.8 mm
